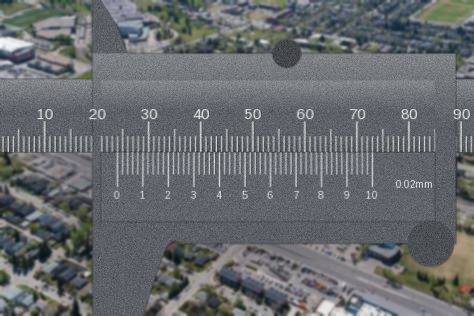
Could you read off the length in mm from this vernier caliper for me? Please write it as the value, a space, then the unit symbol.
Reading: 24.0 mm
